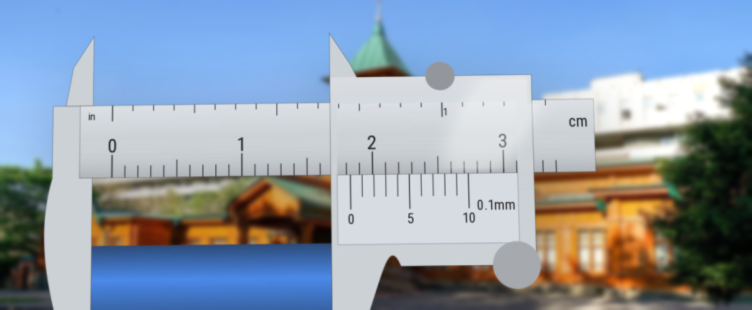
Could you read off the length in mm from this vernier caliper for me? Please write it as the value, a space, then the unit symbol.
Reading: 18.3 mm
